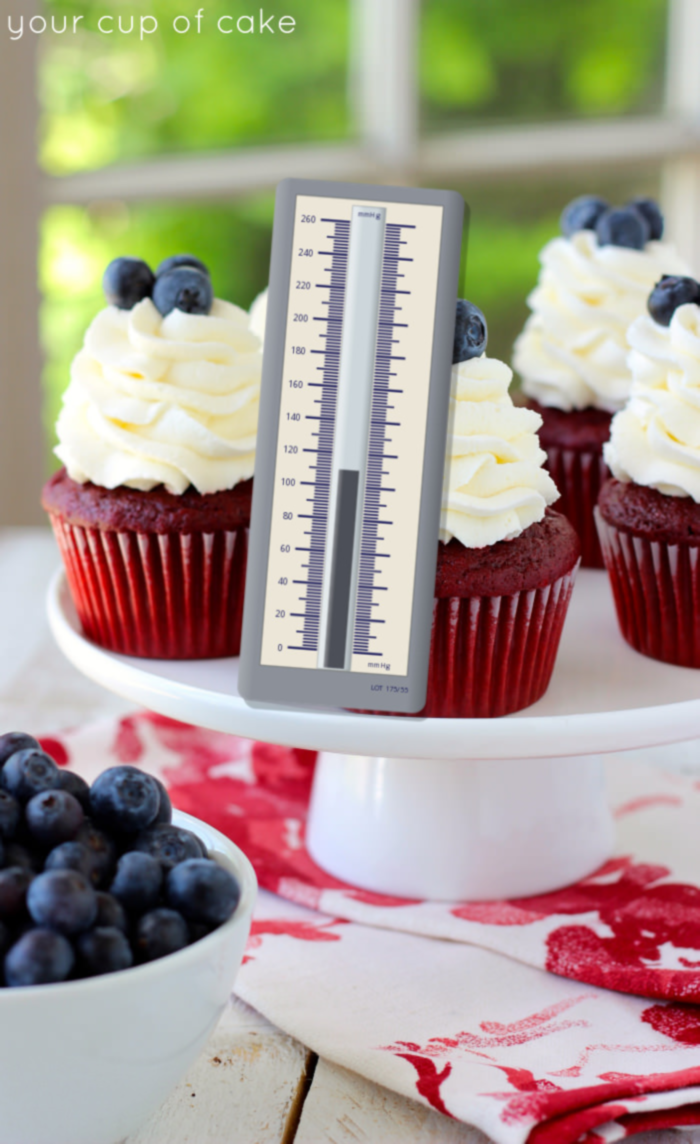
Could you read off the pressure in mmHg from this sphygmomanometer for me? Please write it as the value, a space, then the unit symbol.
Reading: 110 mmHg
